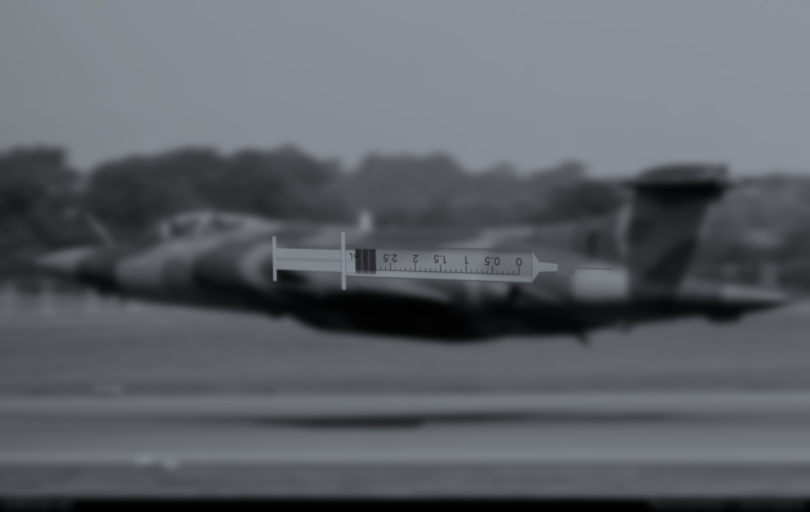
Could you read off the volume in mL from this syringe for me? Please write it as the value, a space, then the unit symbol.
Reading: 2.8 mL
